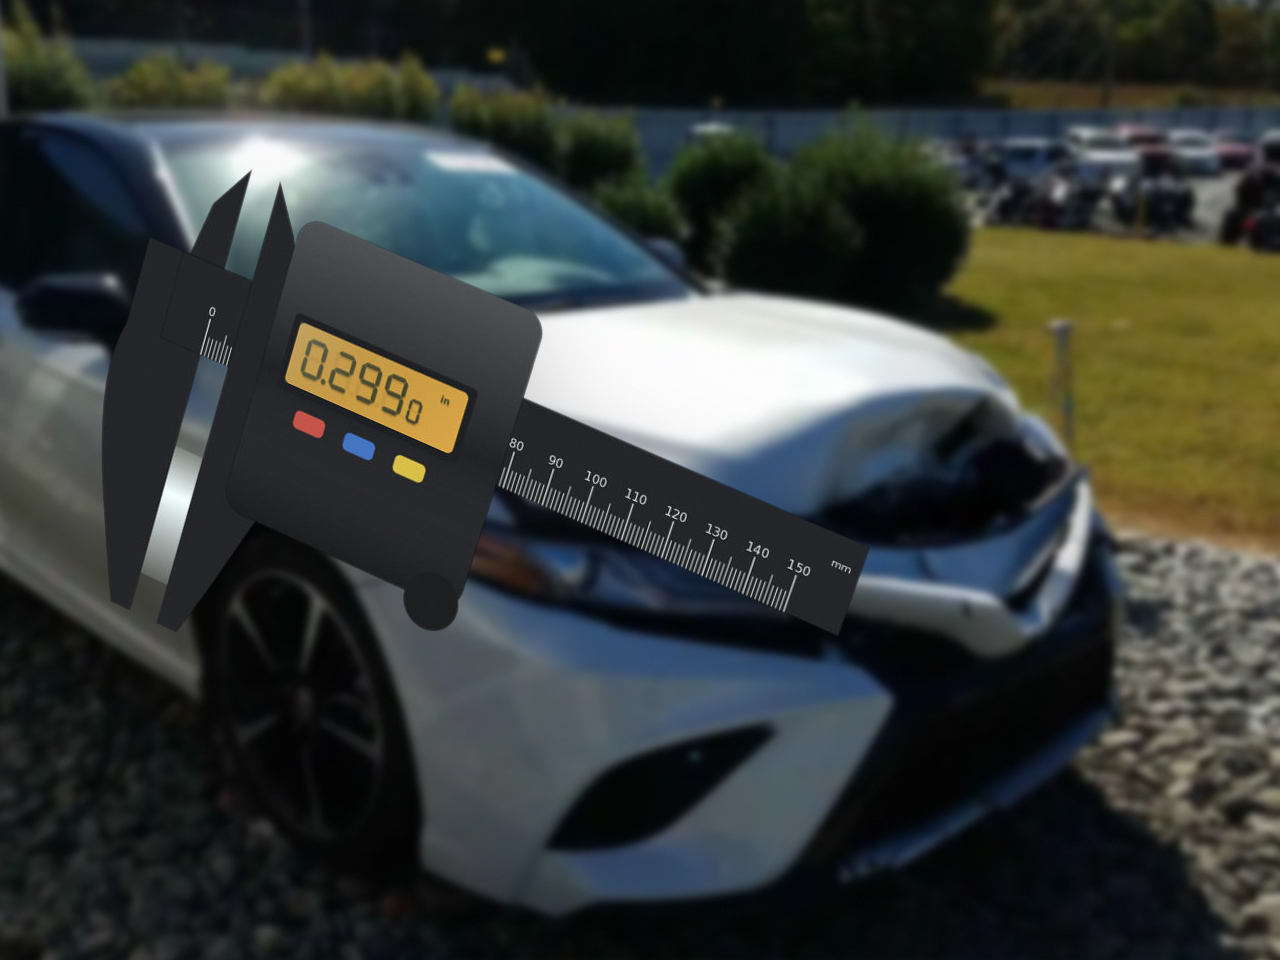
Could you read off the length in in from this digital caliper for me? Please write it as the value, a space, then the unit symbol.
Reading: 0.2990 in
